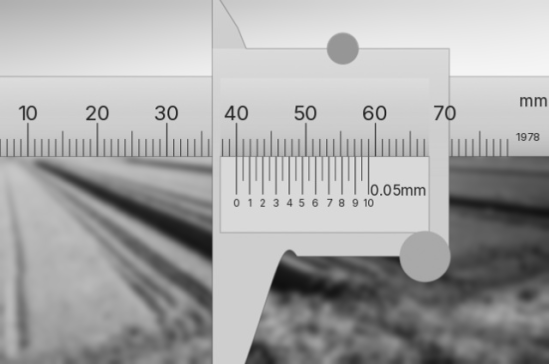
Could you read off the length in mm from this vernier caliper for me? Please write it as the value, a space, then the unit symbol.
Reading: 40.0 mm
